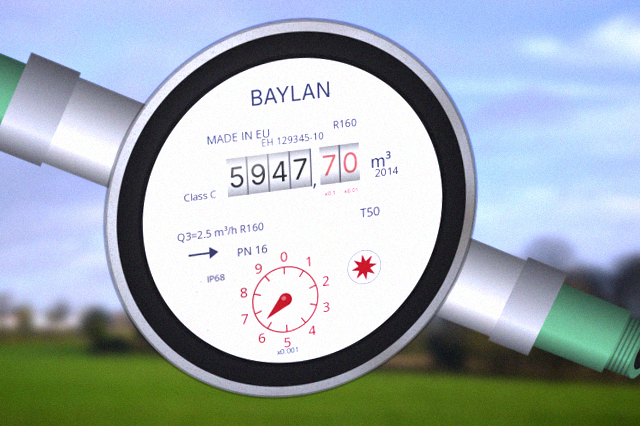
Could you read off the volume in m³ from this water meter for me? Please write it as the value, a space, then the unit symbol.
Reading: 5947.706 m³
